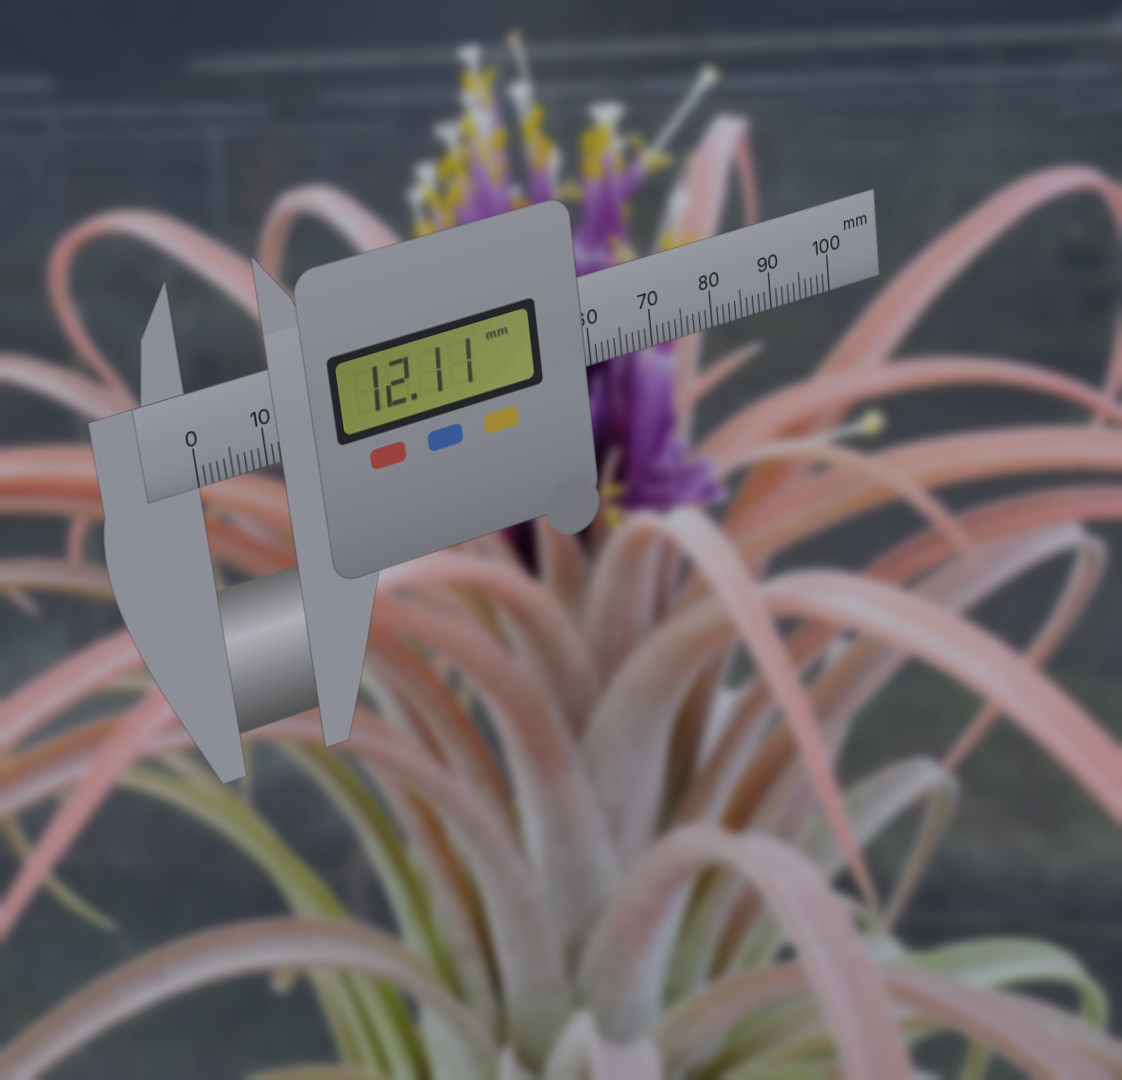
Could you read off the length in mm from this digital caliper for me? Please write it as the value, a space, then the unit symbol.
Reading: 12.11 mm
